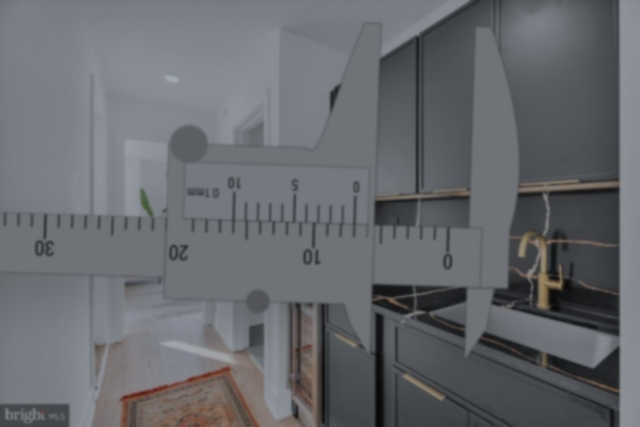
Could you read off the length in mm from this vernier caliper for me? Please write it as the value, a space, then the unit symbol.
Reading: 7.0 mm
